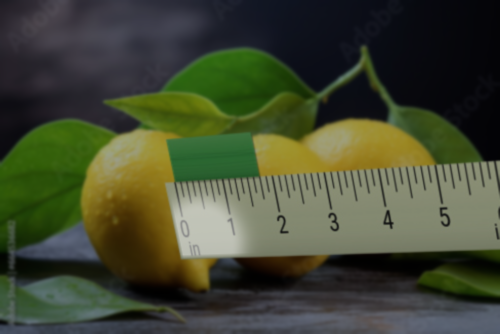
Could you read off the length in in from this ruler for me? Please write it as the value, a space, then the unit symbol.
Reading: 1.75 in
